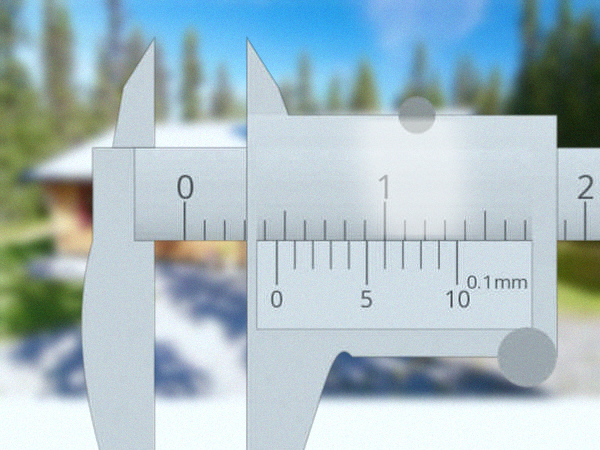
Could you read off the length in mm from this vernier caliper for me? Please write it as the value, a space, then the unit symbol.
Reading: 4.6 mm
